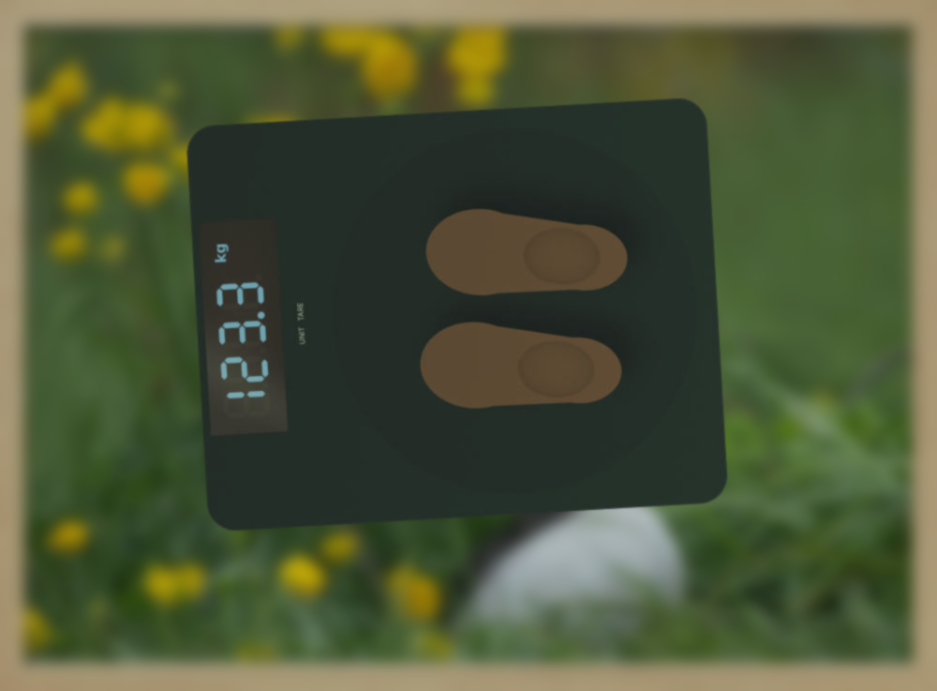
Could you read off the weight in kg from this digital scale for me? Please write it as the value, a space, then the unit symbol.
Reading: 123.3 kg
